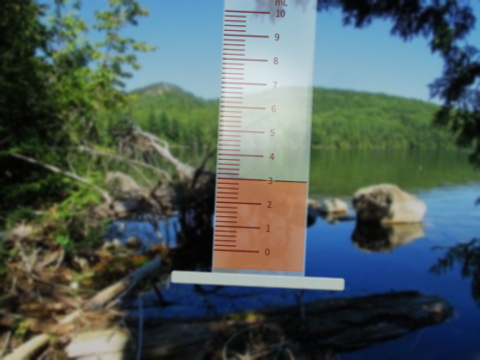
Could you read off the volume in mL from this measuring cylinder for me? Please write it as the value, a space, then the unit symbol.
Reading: 3 mL
